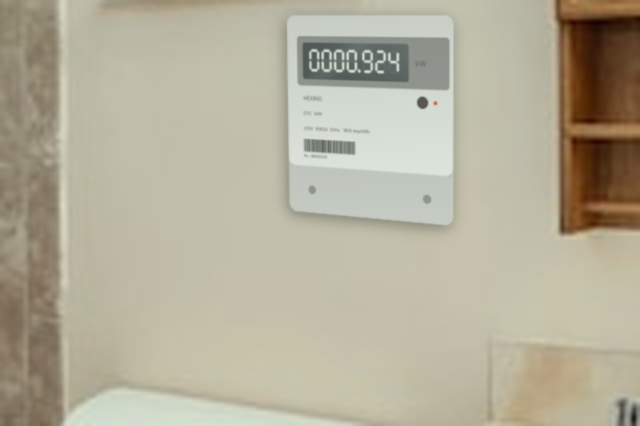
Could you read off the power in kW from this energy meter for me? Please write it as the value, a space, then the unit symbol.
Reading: 0.924 kW
